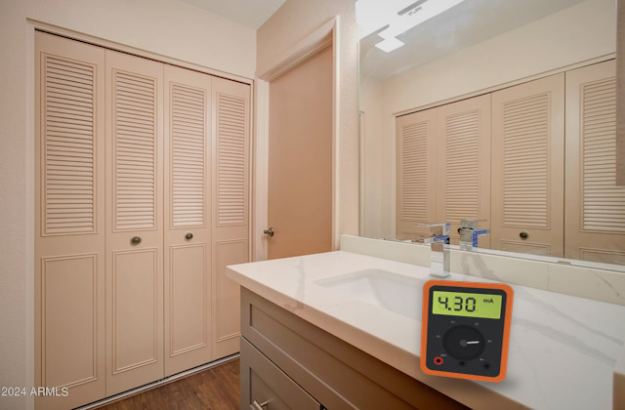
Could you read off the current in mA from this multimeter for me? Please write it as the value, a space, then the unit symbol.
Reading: 4.30 mA
